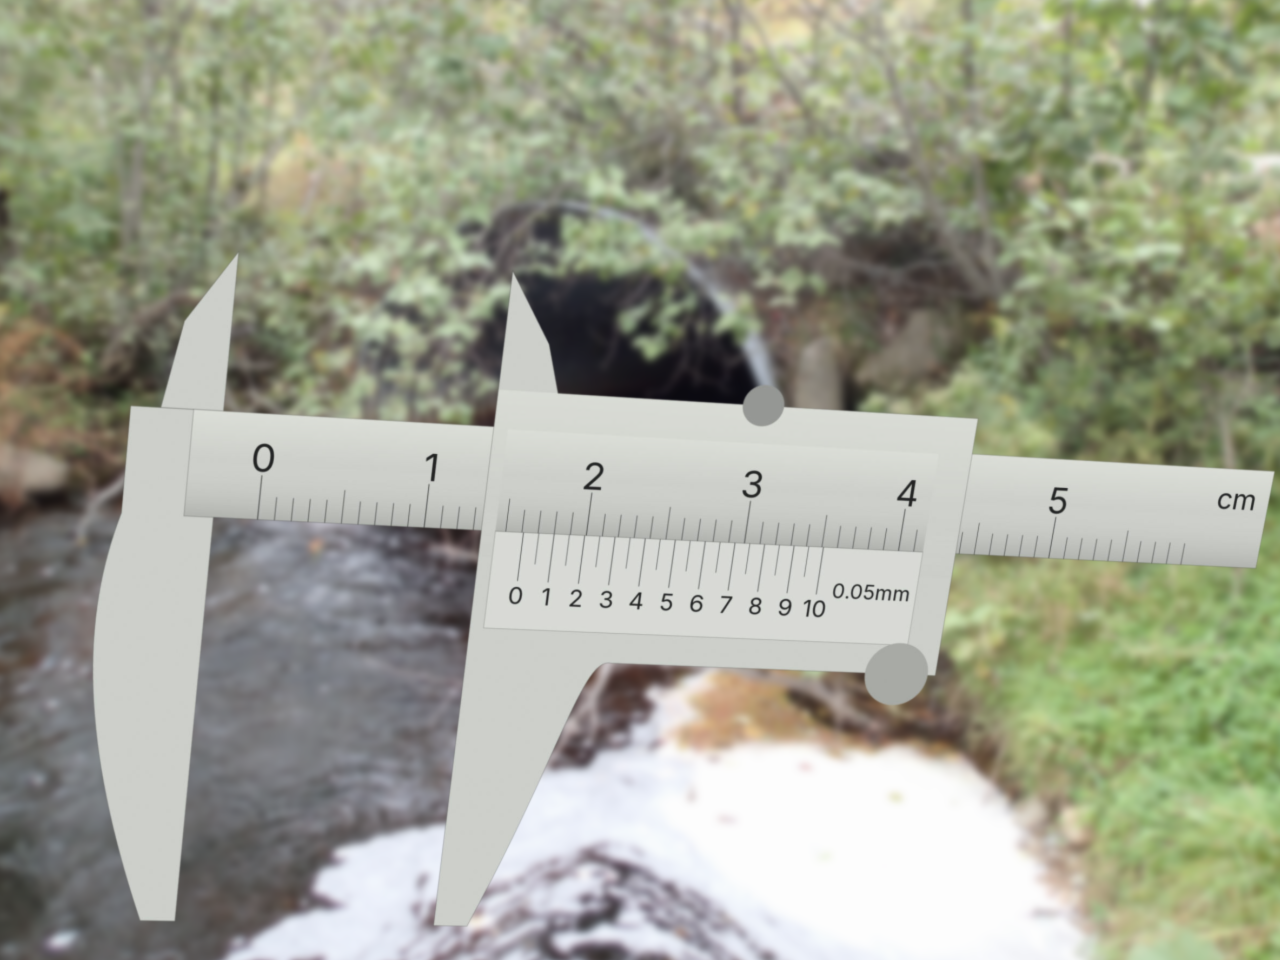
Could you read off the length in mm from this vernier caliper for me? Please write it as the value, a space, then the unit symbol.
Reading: 16.1 mm
